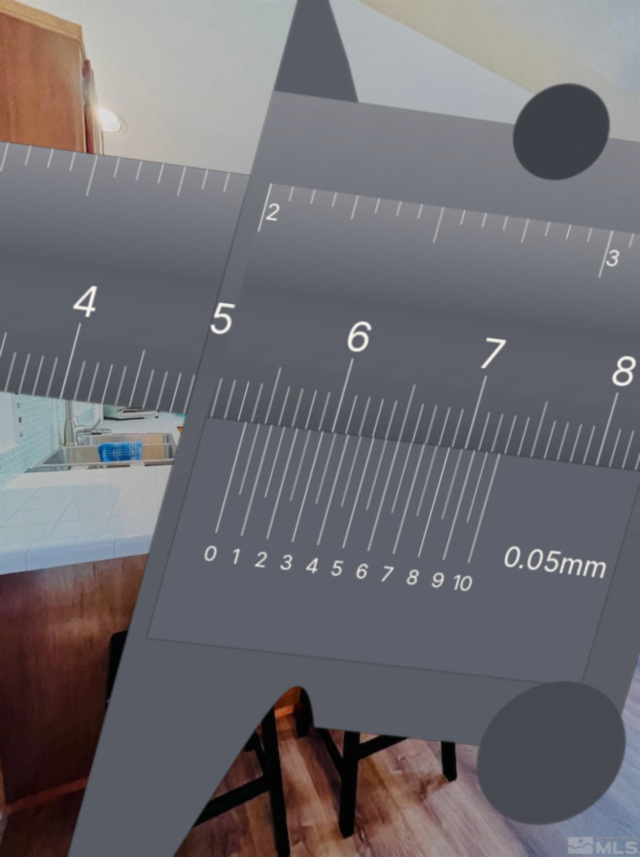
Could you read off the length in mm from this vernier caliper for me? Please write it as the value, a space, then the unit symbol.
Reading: 53.6 mm
